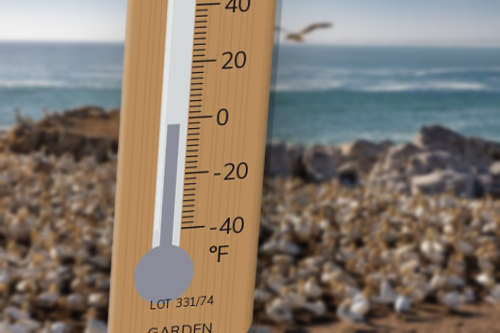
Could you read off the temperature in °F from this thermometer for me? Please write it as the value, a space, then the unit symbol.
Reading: -2 °F
